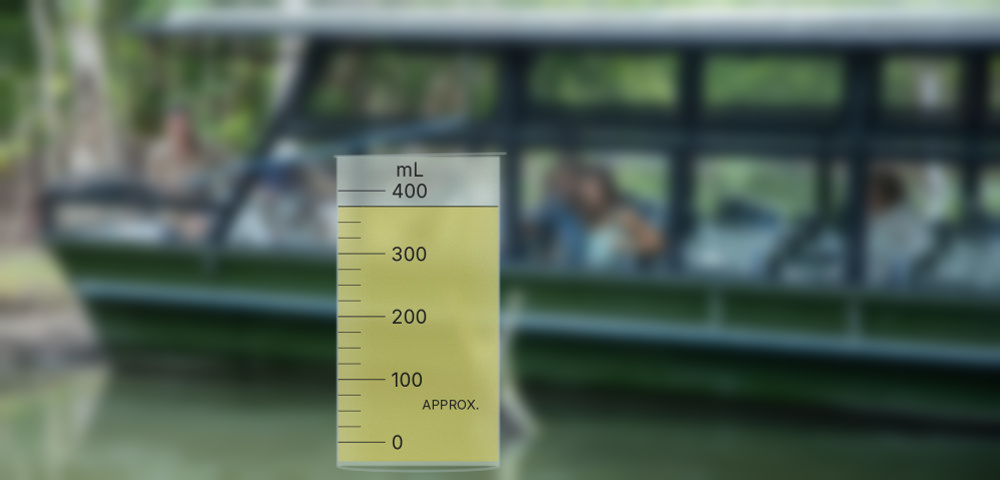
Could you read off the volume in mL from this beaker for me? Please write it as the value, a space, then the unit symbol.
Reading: 375 mL
